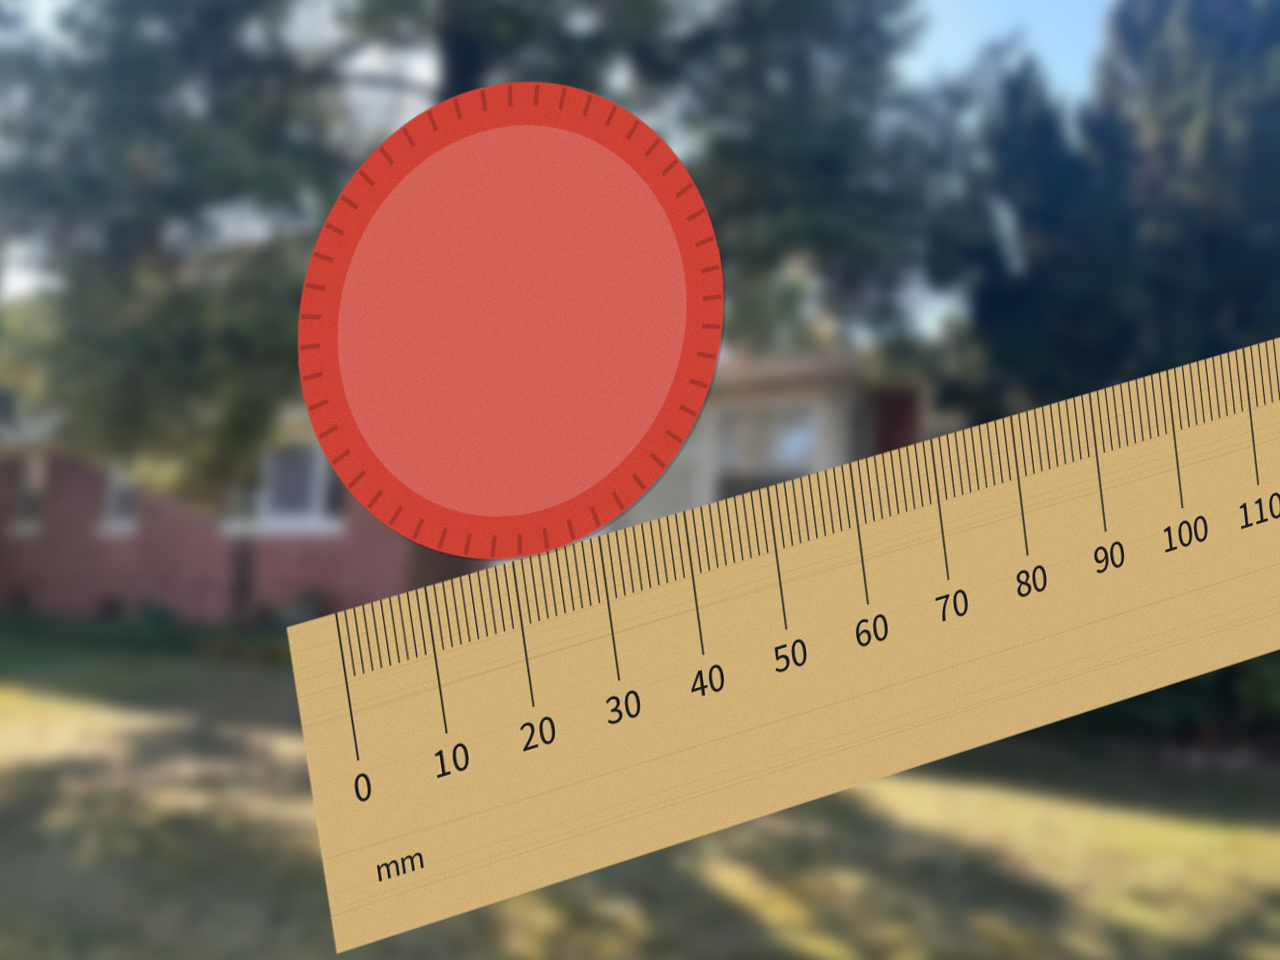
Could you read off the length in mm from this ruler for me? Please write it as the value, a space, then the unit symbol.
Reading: 48 mm
